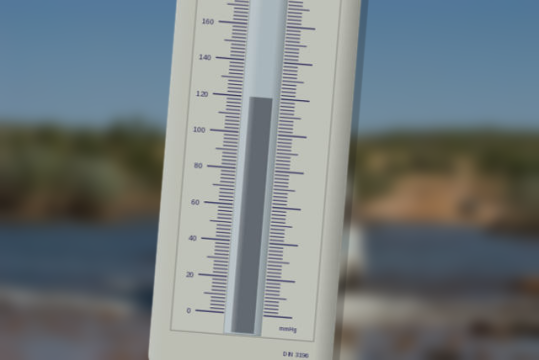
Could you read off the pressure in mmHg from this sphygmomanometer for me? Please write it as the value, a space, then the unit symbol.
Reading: 120 mmHg
